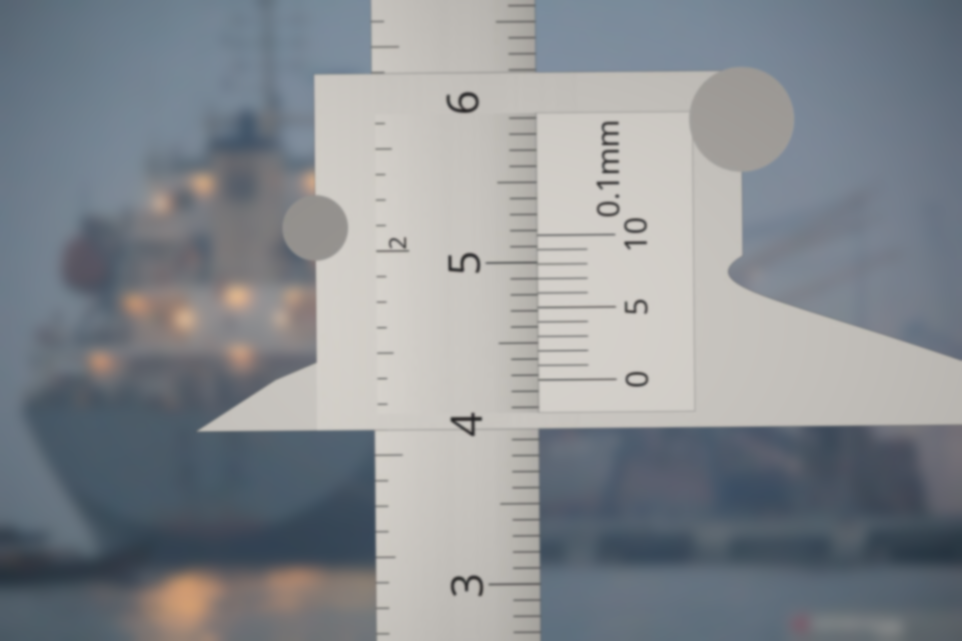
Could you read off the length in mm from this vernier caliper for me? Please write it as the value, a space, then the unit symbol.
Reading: 42.7 mm
